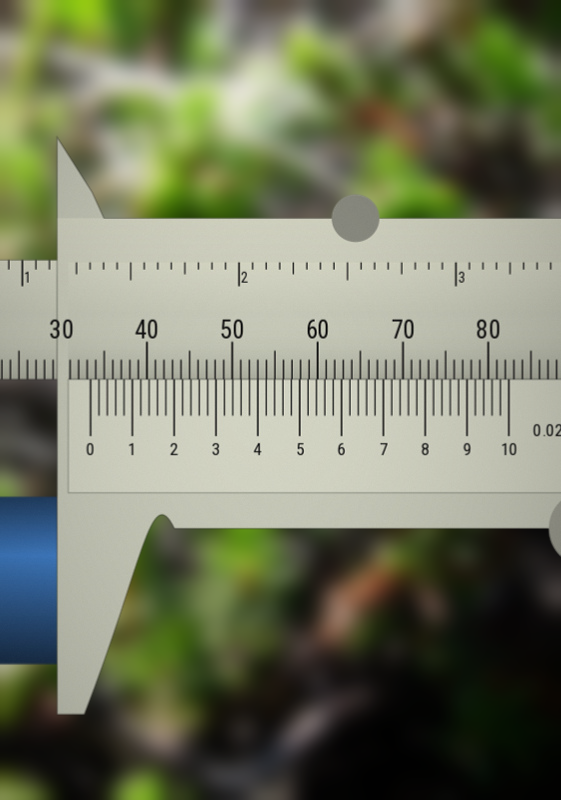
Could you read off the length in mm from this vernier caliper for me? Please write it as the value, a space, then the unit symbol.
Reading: 33.4 mm
